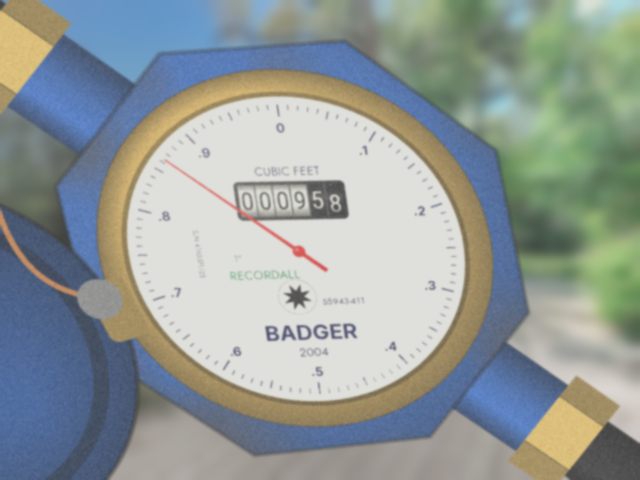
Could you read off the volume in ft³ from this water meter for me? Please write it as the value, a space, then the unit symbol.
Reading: 957.86 ft³
